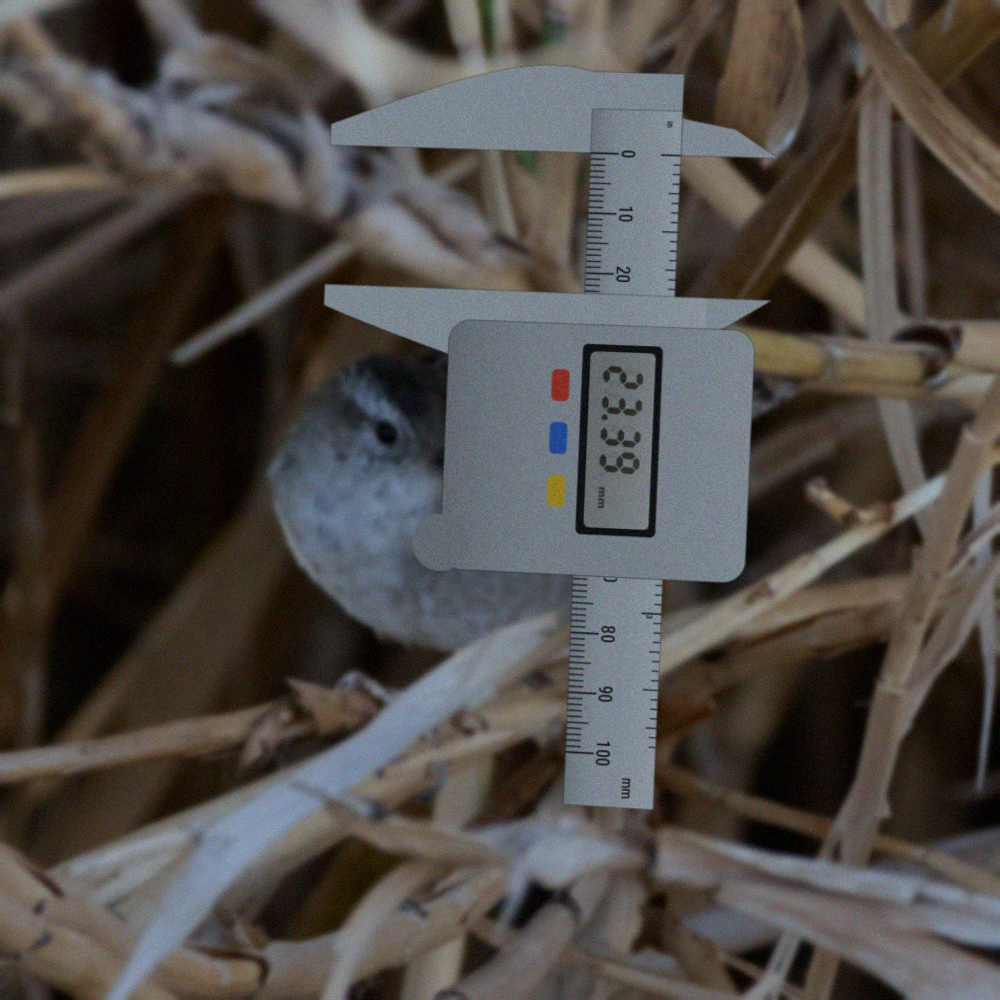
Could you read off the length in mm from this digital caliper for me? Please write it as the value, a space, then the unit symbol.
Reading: 23.39 mm
